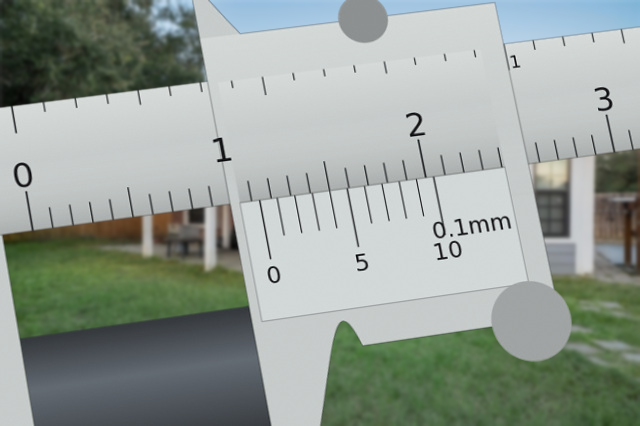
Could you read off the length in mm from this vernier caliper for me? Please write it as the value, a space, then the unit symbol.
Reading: 11.4 mm
